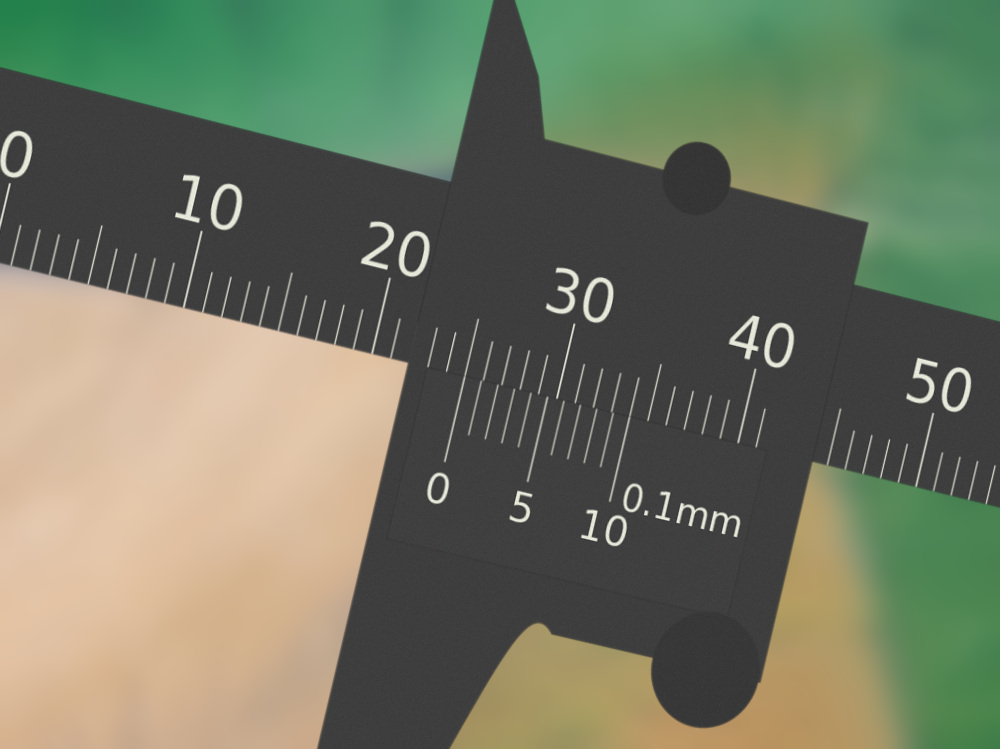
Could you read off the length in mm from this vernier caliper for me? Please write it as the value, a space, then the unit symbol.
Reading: 25.0 mm
